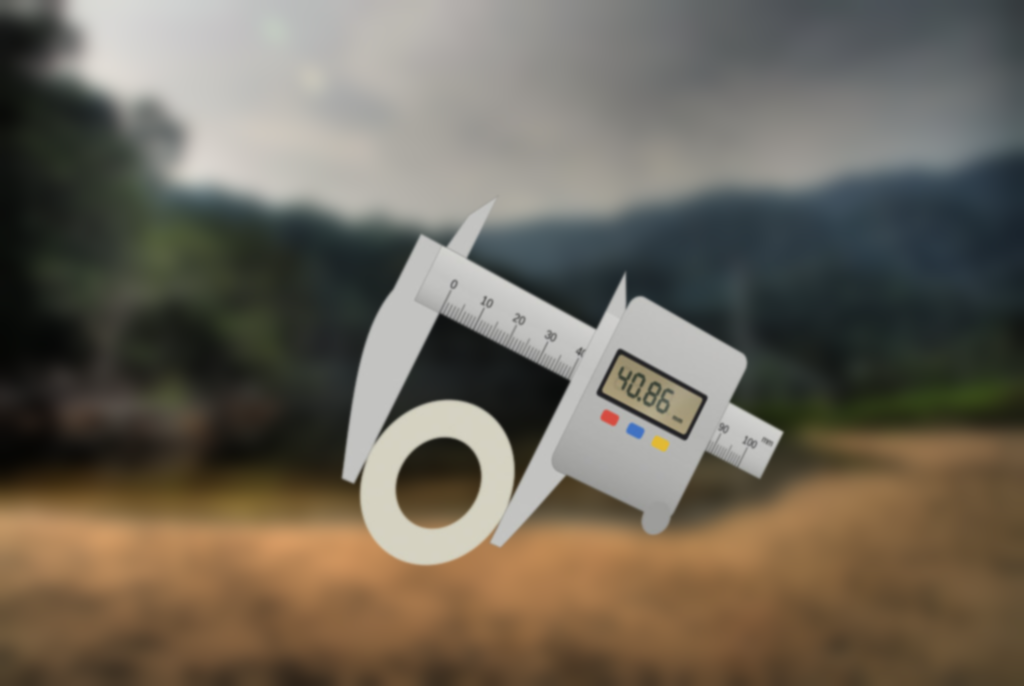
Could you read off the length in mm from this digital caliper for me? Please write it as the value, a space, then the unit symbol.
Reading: 40.86 mm
